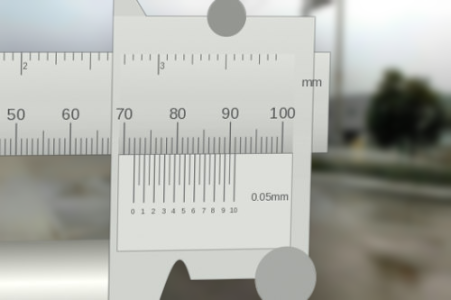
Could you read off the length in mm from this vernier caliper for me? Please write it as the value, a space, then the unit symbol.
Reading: 72.0 mm
